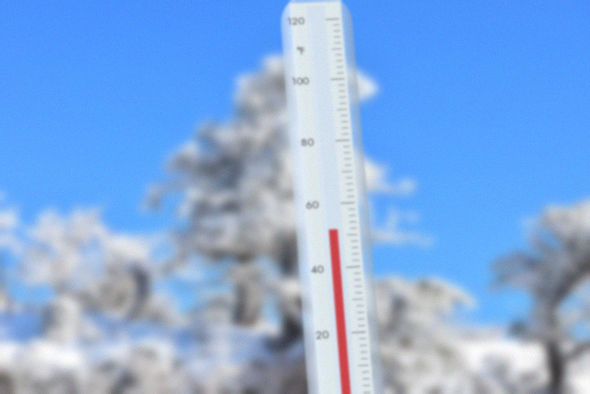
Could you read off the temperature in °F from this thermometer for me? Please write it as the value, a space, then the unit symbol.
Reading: 52 °F
